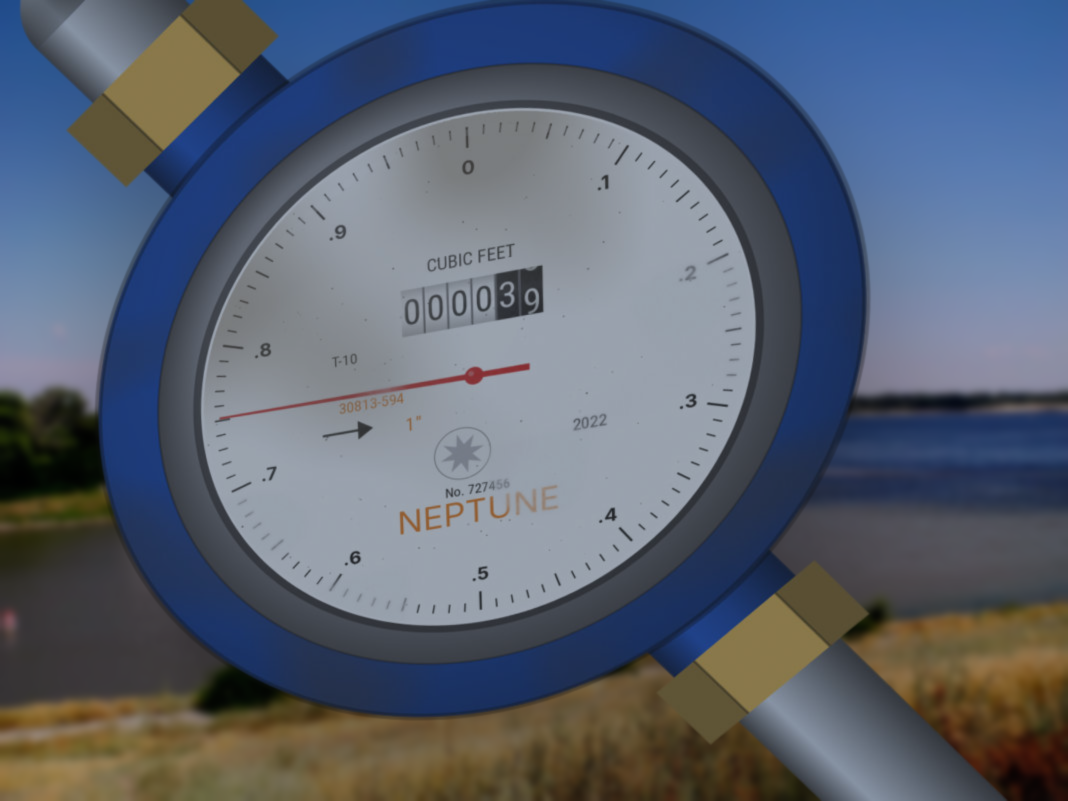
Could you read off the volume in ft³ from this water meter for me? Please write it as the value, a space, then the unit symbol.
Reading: 38.75 ft³
